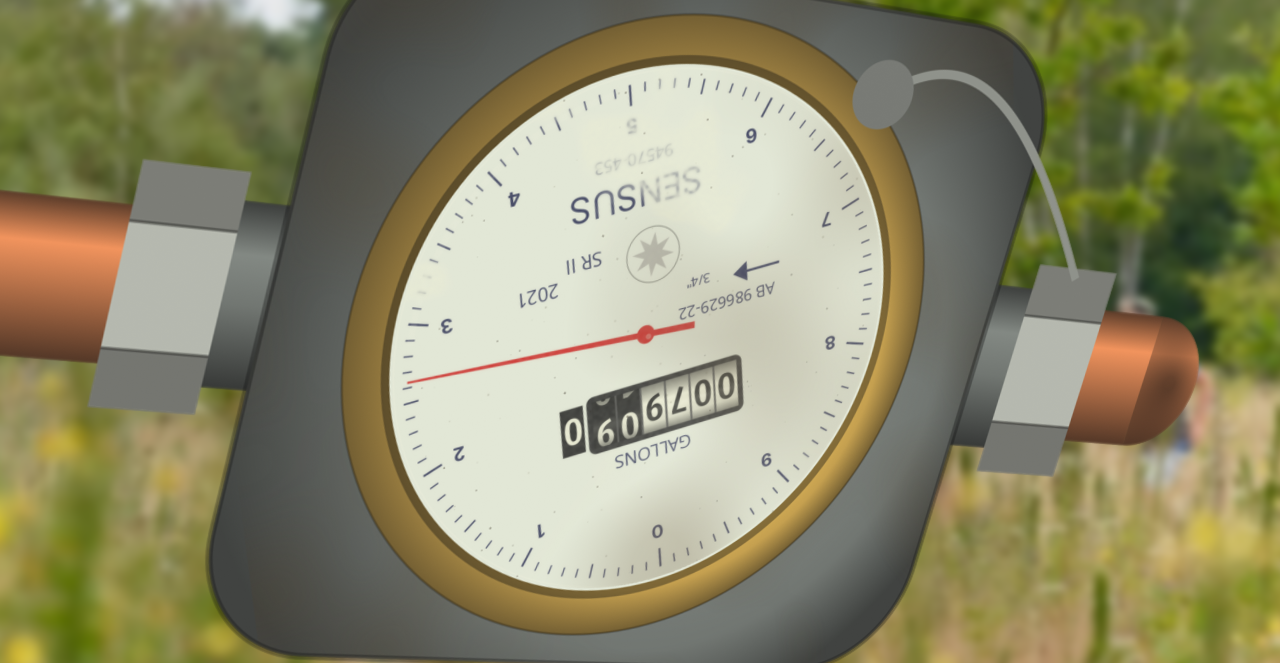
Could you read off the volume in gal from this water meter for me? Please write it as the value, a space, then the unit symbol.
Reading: 79092.6 gal
